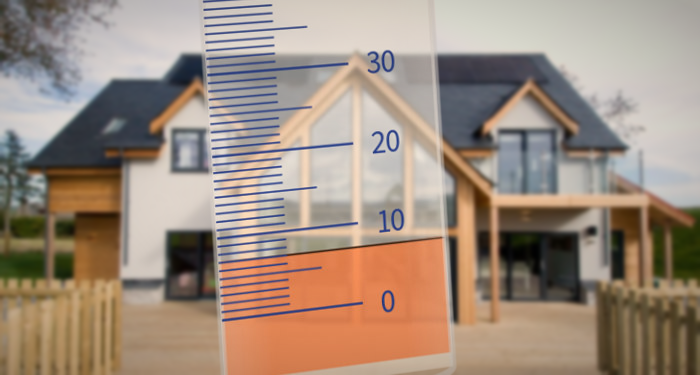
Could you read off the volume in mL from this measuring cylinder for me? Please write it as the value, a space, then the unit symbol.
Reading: 7 mL
